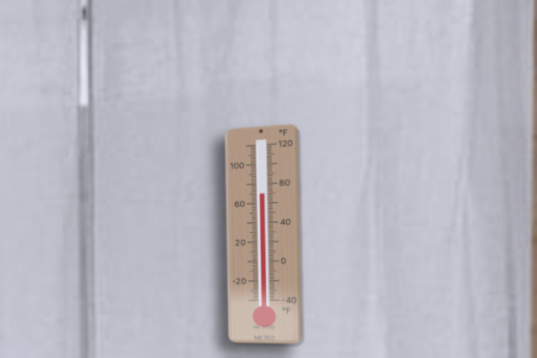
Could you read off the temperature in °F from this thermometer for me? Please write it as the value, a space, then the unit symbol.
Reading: 70 °F
